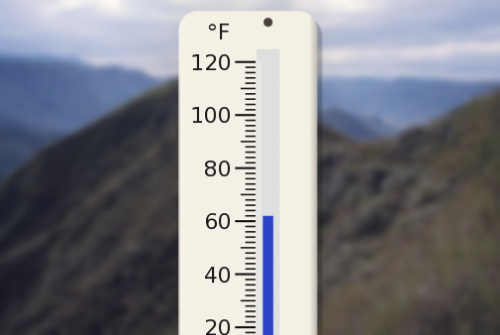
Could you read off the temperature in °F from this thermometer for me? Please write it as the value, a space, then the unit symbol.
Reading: 62 °F
